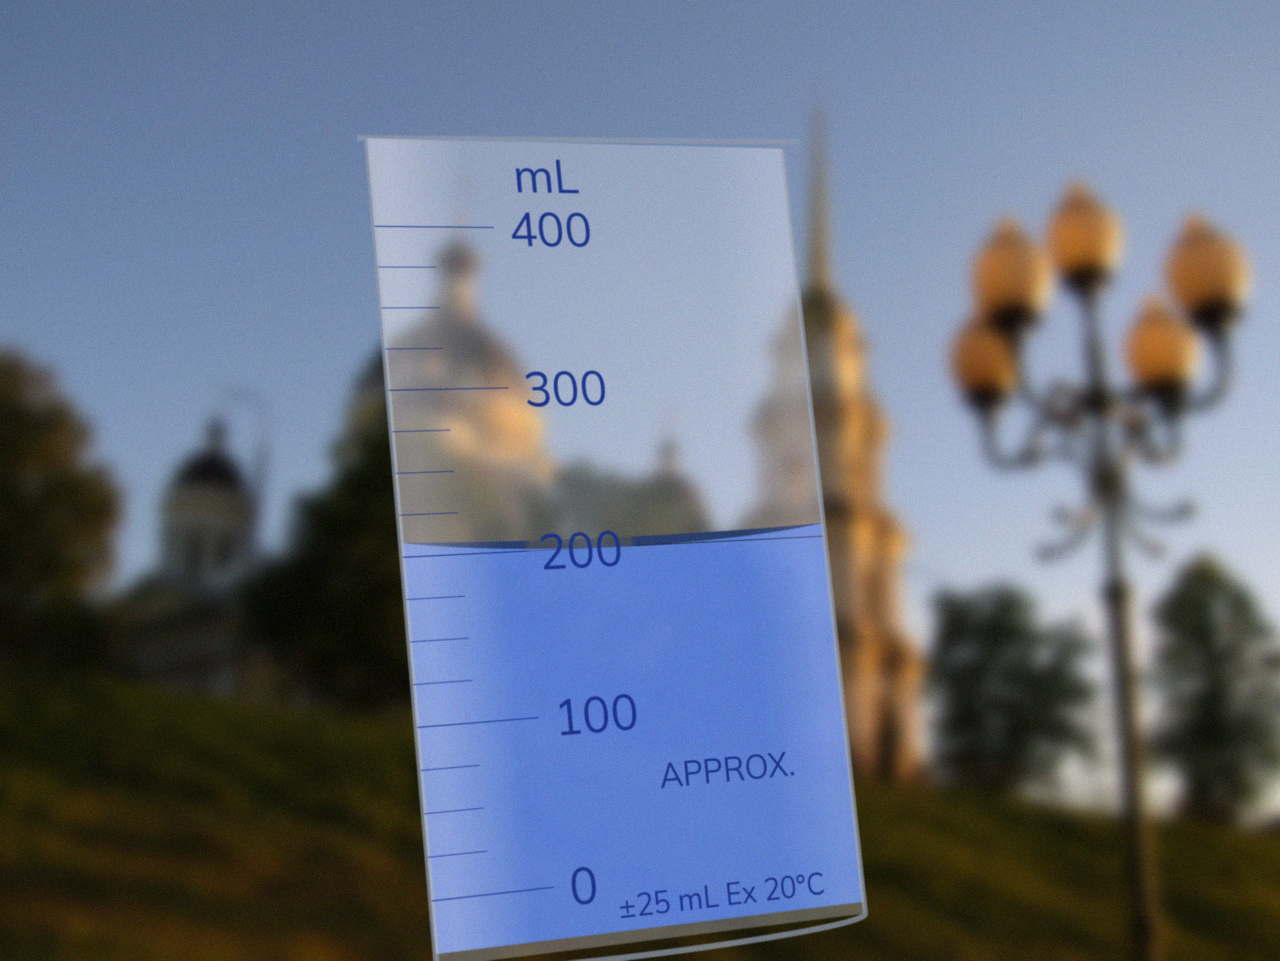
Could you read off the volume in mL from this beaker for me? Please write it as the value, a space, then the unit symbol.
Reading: 200 mL
